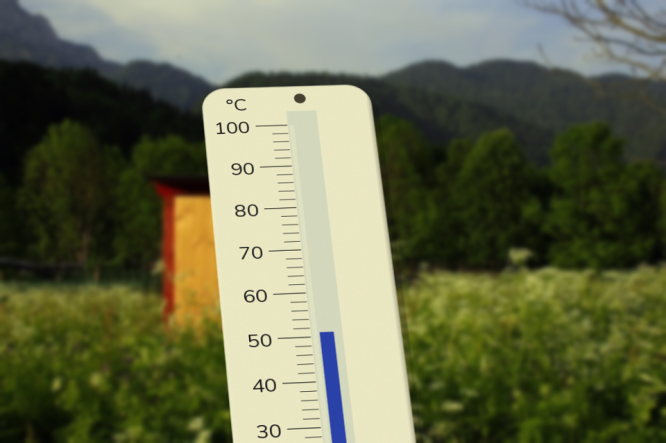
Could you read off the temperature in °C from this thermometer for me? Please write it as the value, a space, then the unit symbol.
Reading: 51 °C
